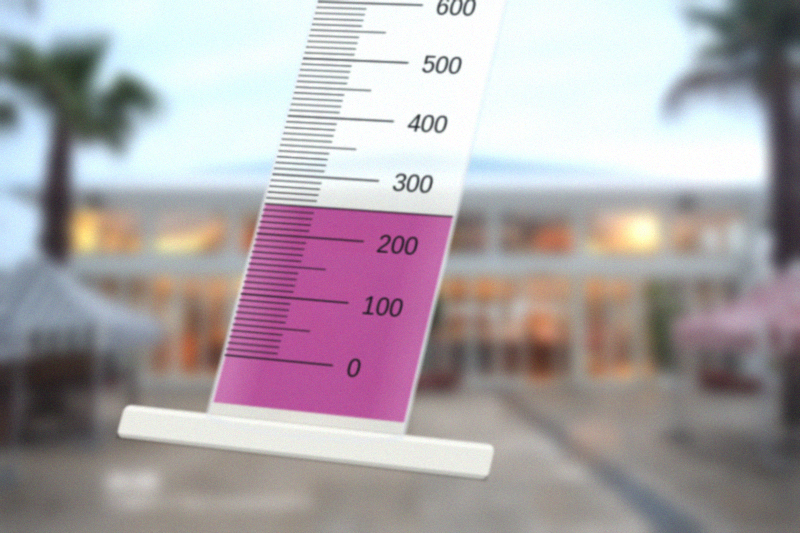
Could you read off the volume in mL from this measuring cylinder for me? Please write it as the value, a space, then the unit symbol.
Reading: 250 mL
